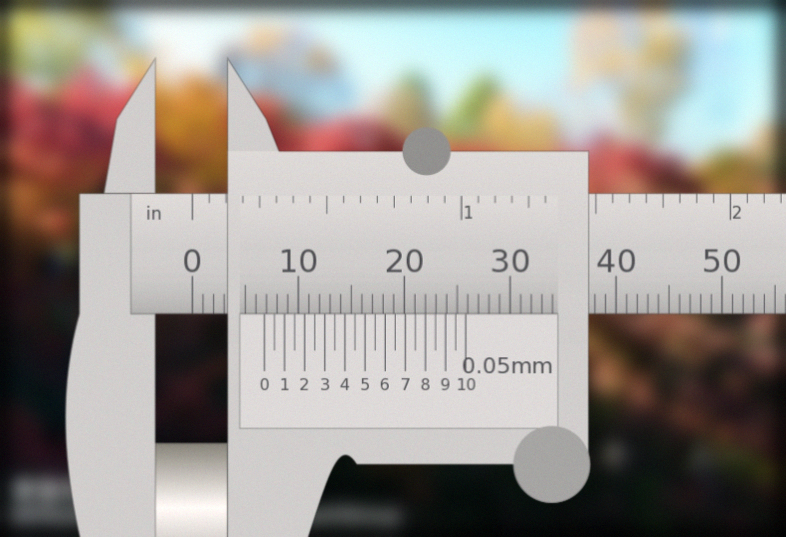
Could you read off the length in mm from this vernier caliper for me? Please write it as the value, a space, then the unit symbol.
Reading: 6.8 mm
